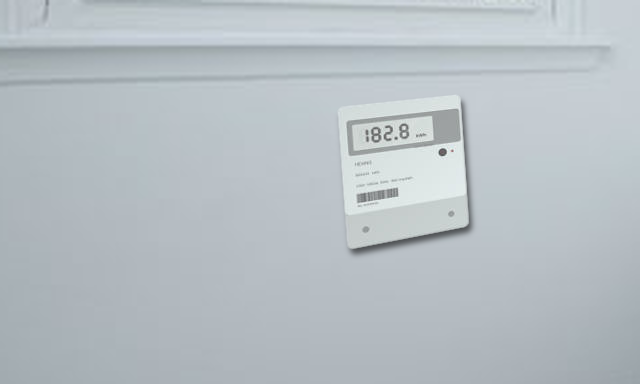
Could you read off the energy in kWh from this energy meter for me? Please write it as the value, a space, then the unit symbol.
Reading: 182.8 kWh
